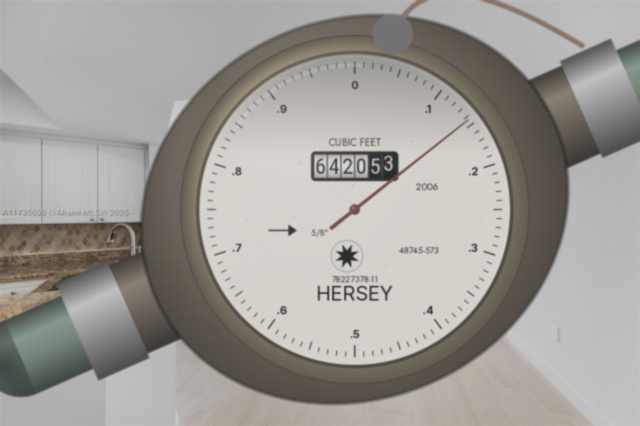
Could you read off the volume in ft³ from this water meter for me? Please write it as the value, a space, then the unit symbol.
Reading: 642053.14 ft³
